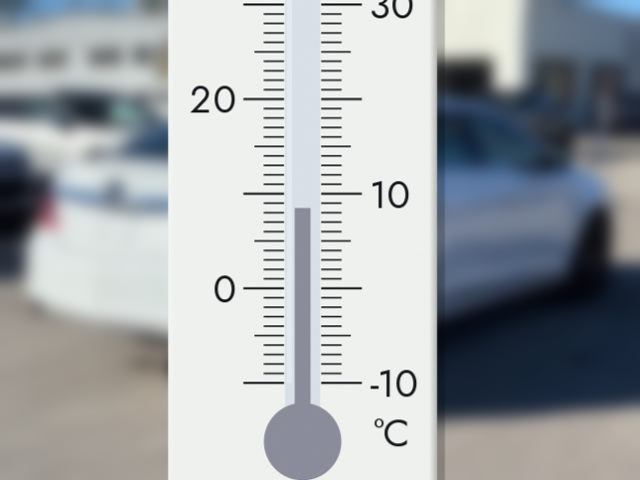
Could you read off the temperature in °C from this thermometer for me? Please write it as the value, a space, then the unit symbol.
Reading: 8.5 °C
